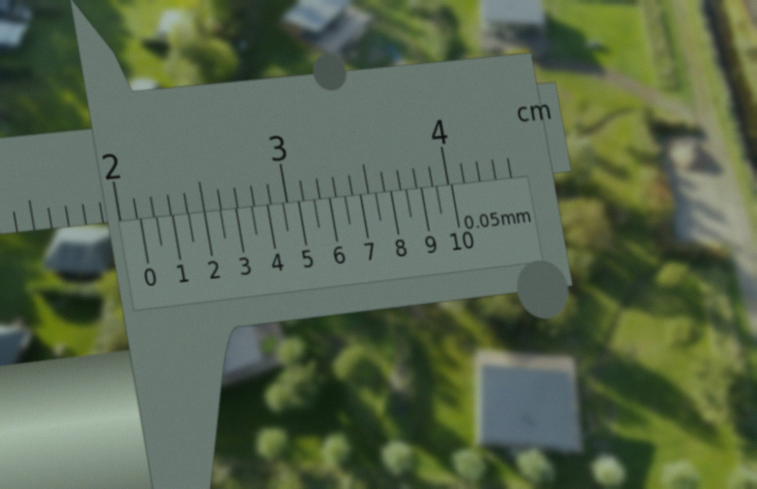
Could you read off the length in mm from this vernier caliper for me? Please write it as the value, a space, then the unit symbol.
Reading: 21.2 mm
